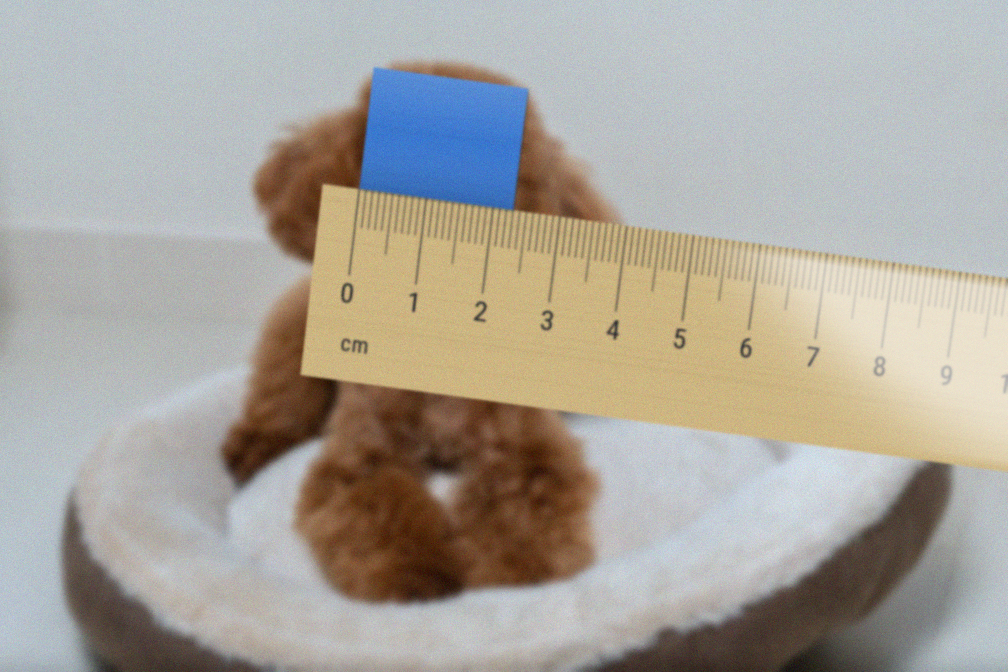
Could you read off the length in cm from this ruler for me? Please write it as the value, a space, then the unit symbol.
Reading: 2.3 cm
